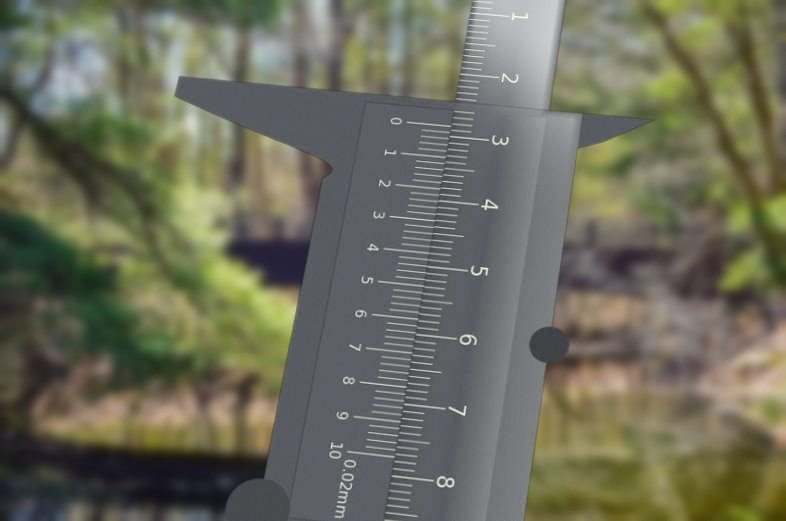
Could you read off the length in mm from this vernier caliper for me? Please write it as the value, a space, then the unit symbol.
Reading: 28.4 mm
